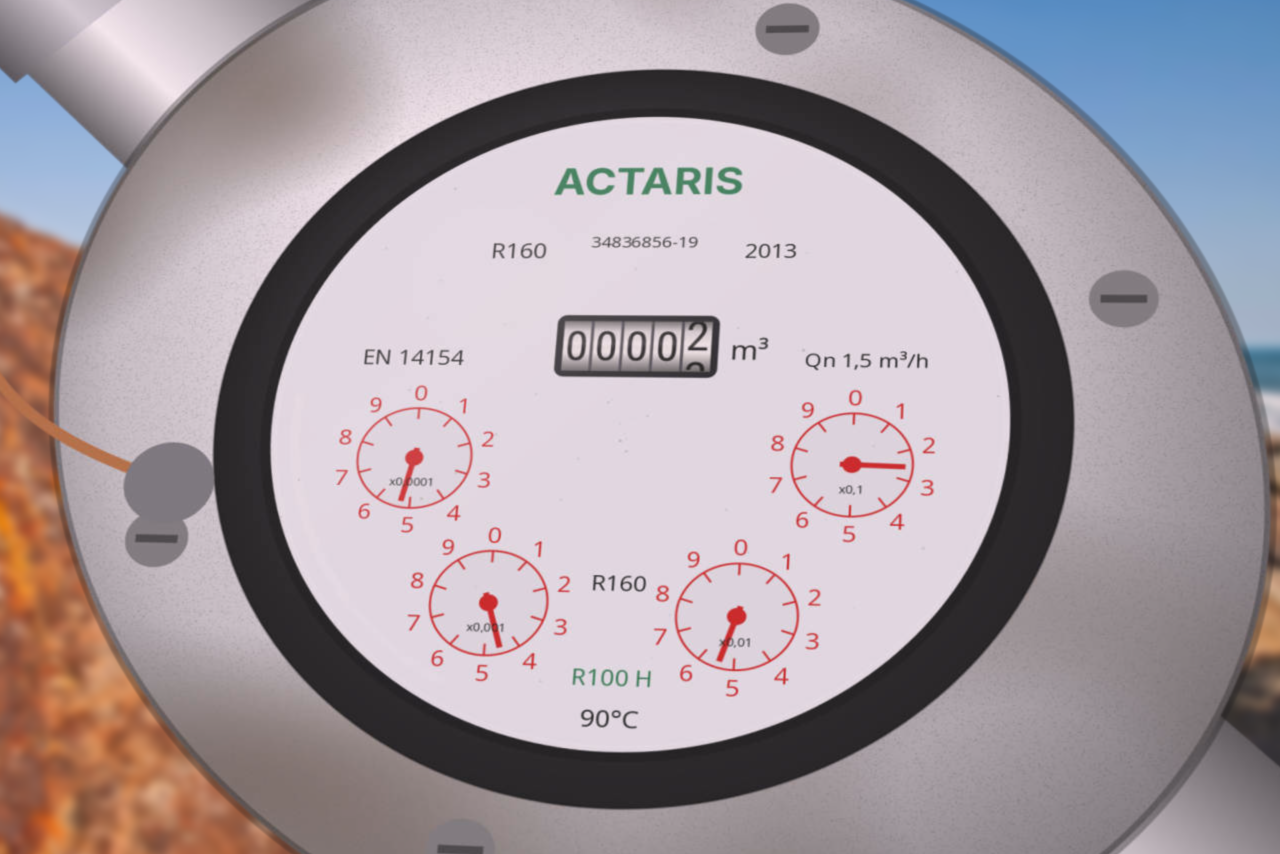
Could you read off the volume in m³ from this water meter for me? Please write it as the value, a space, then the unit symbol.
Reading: 2.2545 m³
